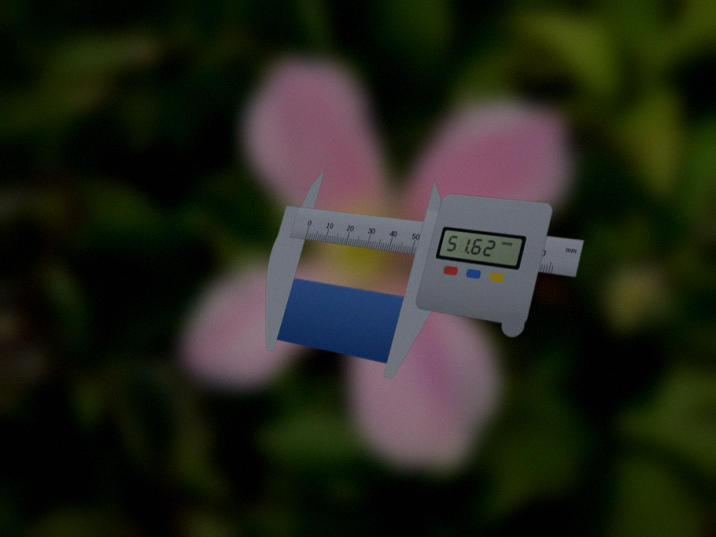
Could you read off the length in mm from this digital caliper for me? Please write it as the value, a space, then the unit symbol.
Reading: 51.62 mm
